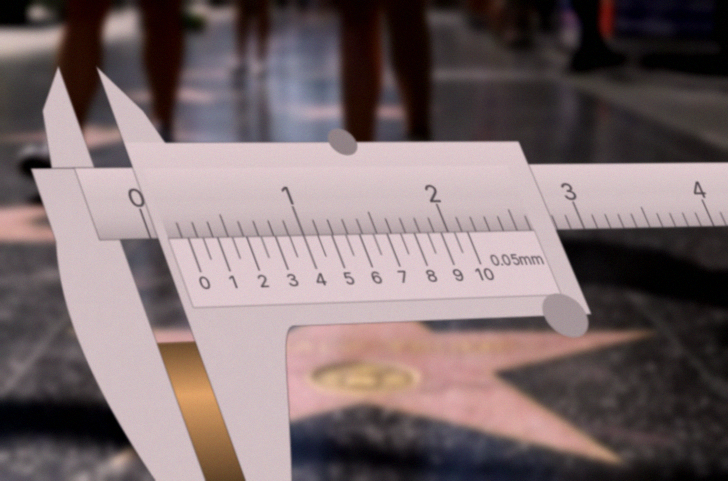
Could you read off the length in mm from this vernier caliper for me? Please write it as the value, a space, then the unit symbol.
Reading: 2.4 mm
